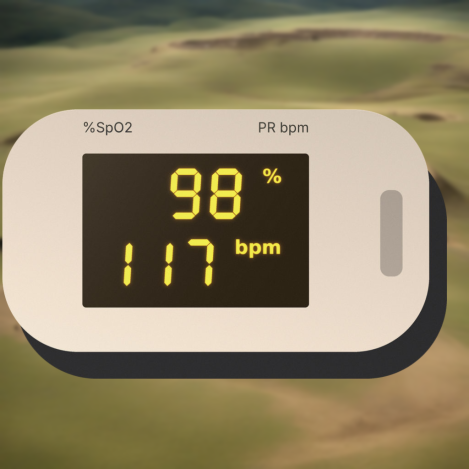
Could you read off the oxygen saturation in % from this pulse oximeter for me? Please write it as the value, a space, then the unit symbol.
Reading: 98 %
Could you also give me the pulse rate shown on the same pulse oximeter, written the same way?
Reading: 117 bpm
